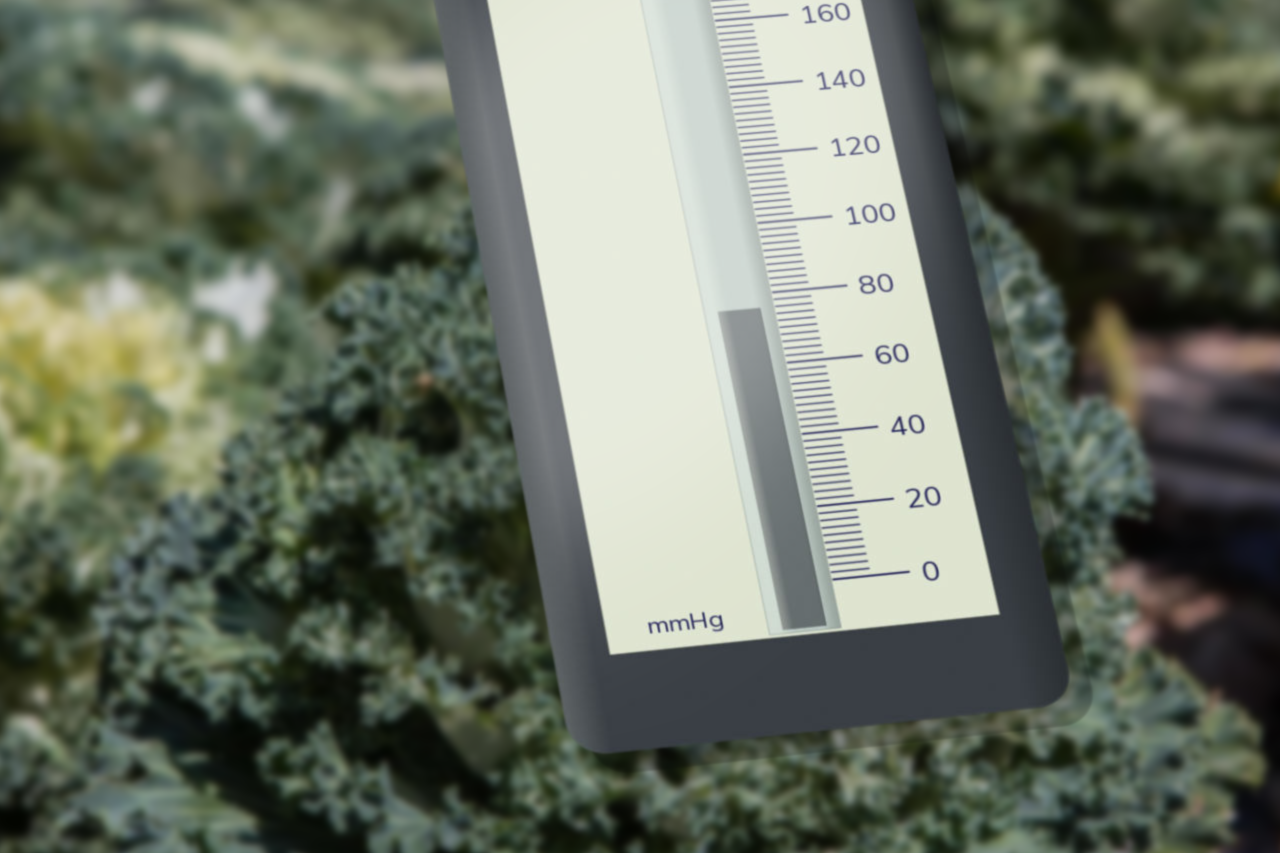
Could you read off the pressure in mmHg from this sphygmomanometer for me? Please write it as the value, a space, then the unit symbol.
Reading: 76 mmHg
